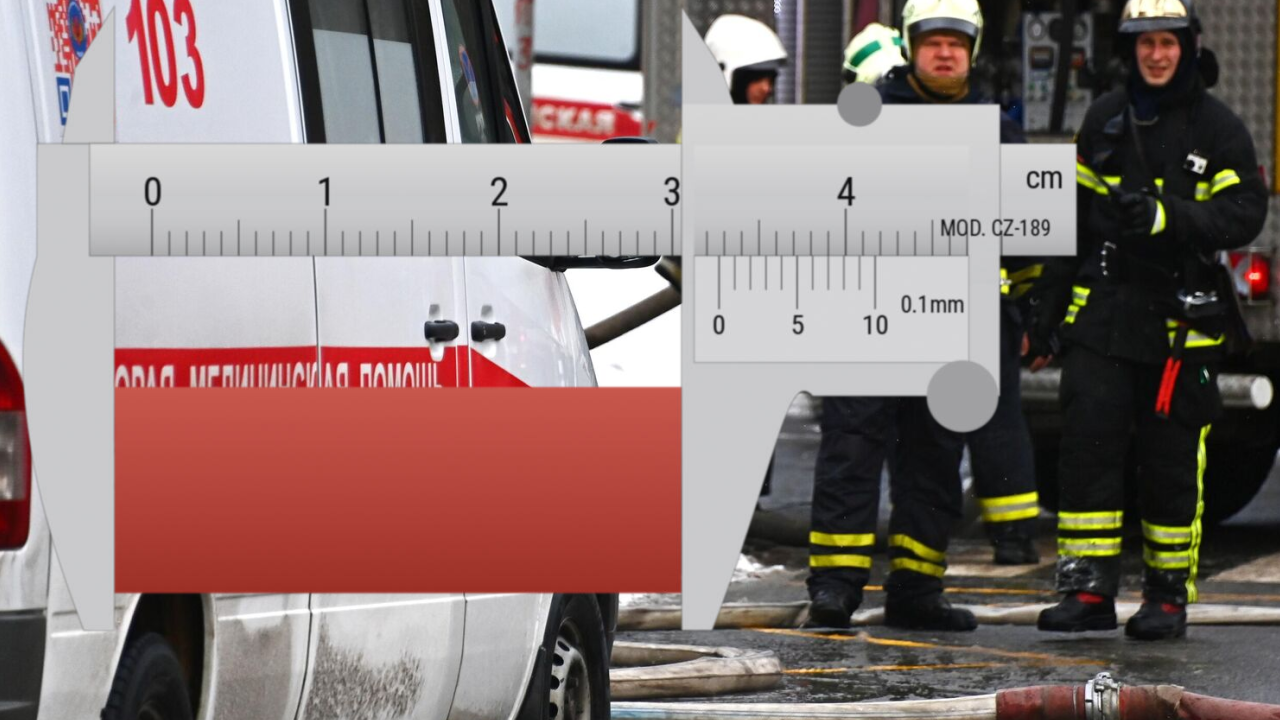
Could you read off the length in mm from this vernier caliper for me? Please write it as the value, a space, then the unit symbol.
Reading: 32.7 mm
